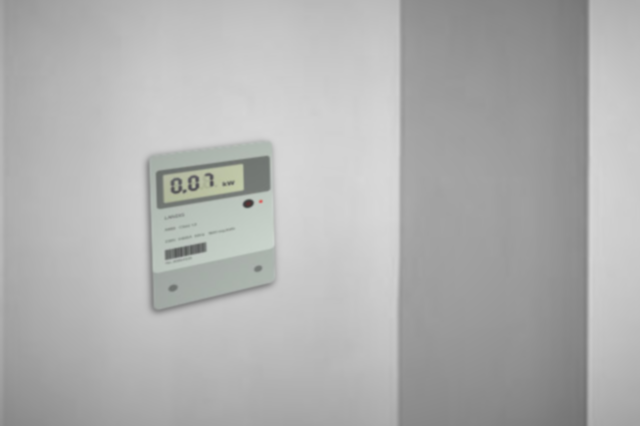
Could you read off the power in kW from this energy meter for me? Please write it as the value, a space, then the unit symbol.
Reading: 0.07 kW
